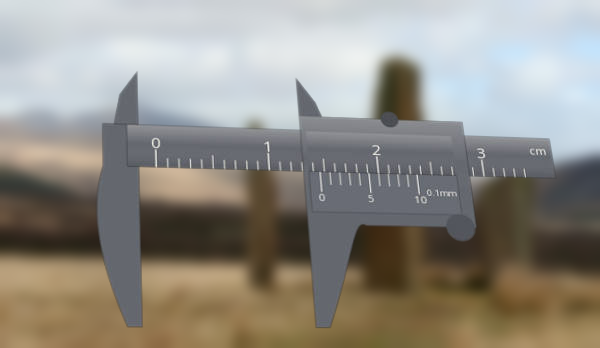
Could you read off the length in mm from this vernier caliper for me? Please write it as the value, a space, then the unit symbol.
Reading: 14.6 mm
